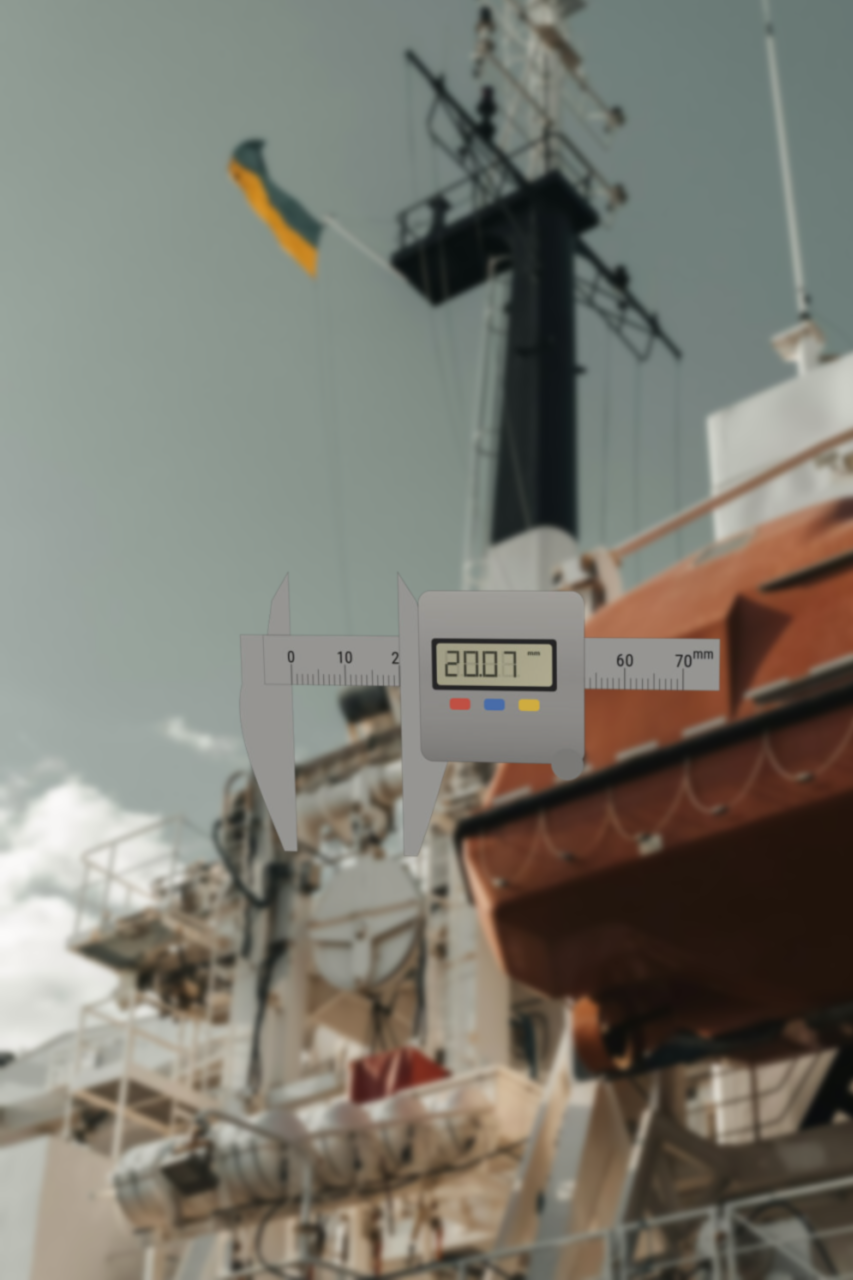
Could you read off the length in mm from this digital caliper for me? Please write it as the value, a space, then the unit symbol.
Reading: 20.07 mm
